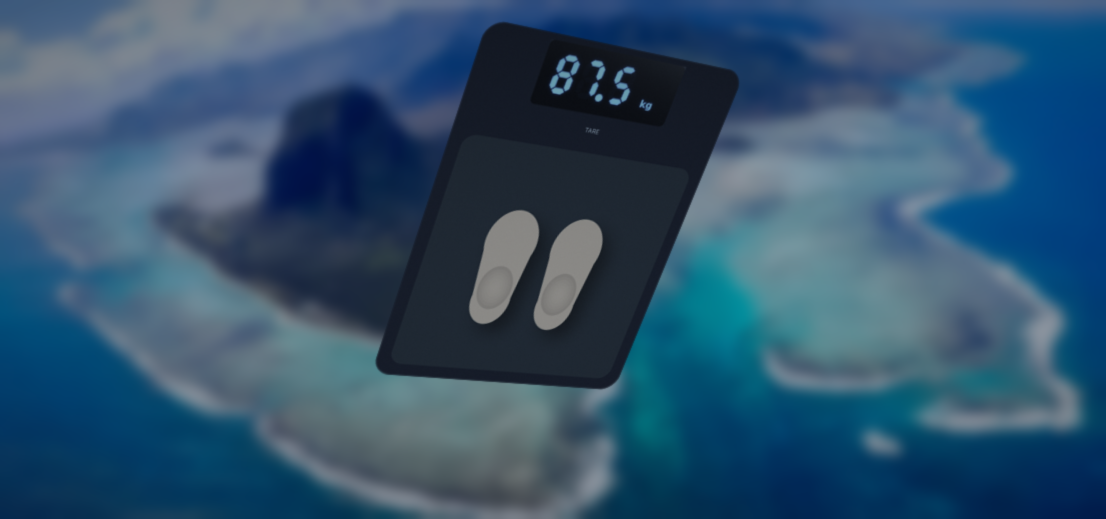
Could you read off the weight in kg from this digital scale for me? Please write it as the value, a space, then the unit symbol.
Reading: 87.5 kg
